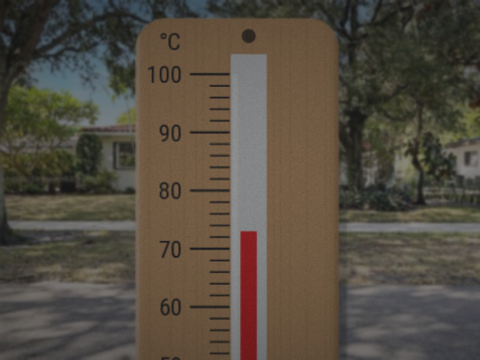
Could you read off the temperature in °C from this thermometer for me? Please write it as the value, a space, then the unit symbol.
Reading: 73 °C
